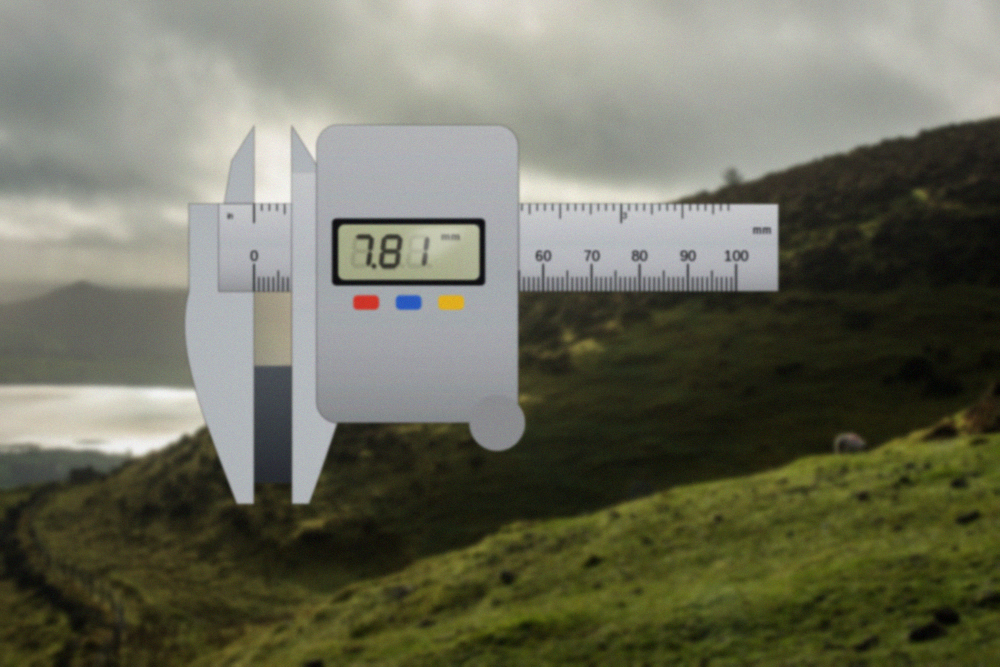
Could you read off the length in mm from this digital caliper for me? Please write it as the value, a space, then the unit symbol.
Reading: 7.81 mm
